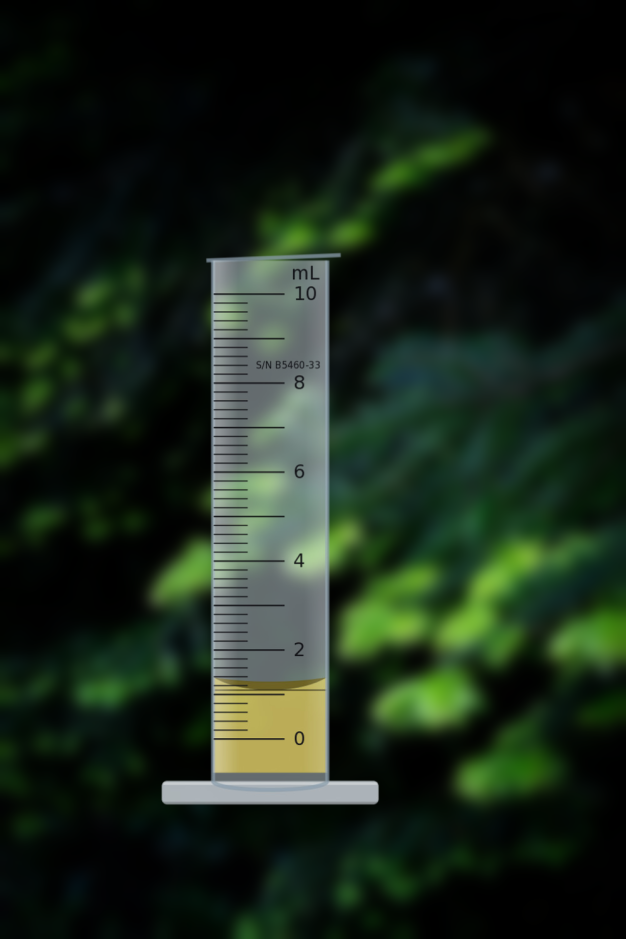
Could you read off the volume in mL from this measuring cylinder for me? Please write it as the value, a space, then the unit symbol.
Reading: 1.1 mL
